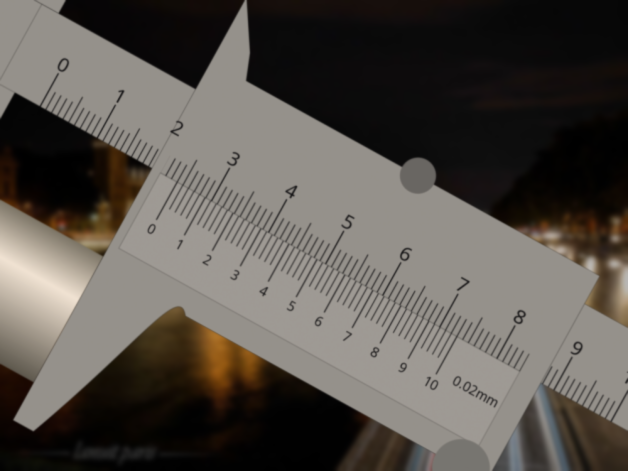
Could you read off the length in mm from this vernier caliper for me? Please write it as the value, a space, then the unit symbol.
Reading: 24.0 mm
